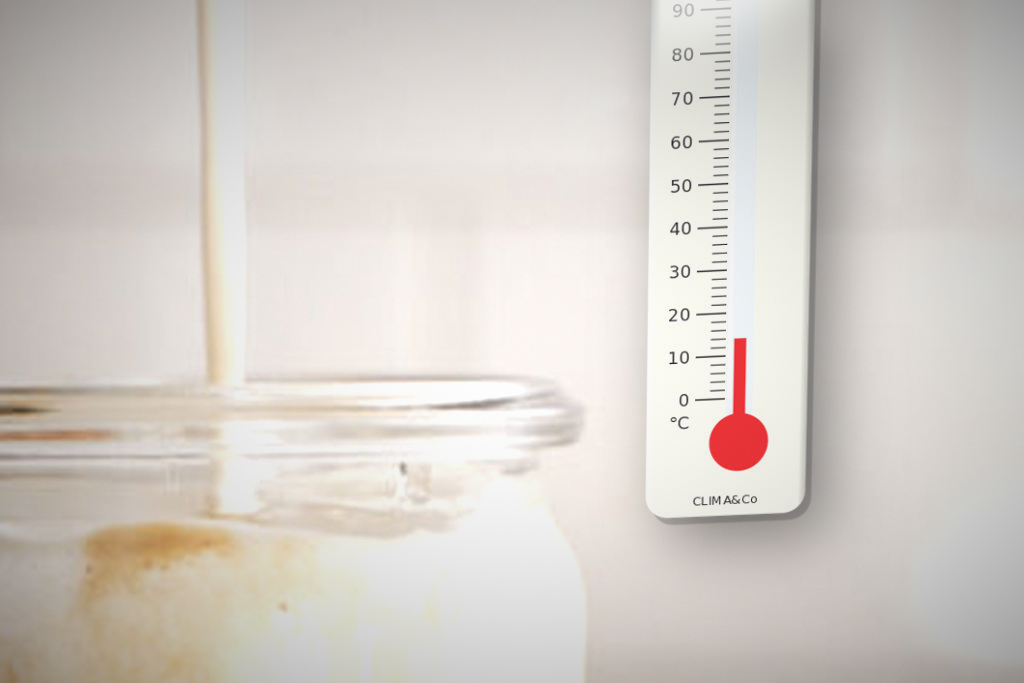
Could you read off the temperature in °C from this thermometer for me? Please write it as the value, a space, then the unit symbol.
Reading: 14 °C
